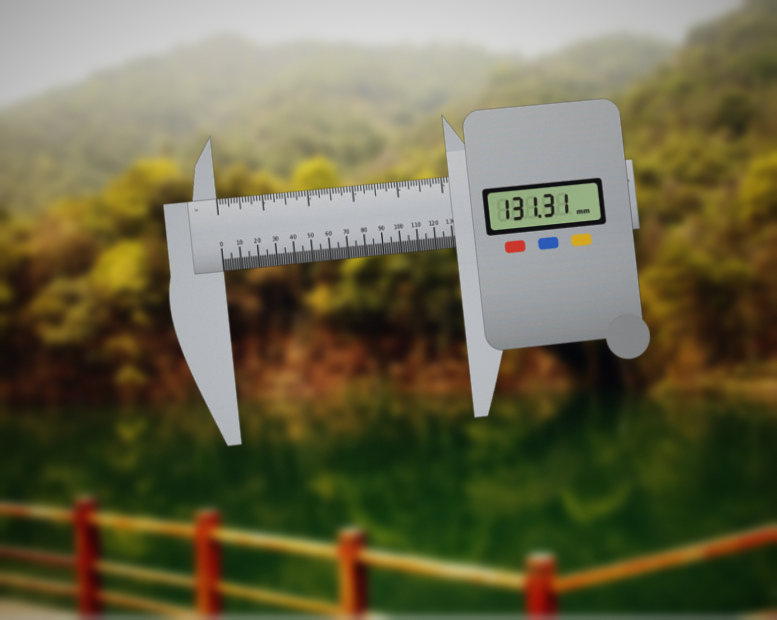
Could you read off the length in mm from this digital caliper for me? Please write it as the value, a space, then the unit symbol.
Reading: 131.31 mm
